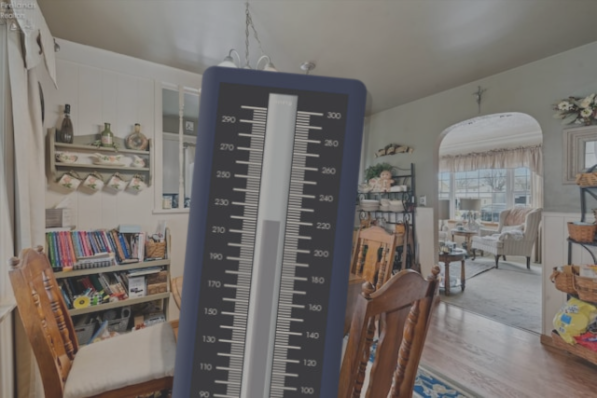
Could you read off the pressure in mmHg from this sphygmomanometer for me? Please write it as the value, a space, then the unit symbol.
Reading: 220 mmHg
